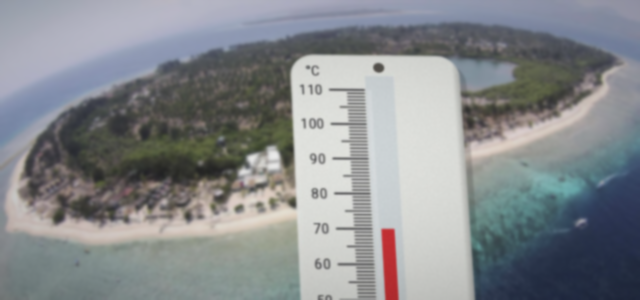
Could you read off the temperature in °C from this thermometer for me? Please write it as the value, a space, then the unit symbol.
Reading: 70 °C
